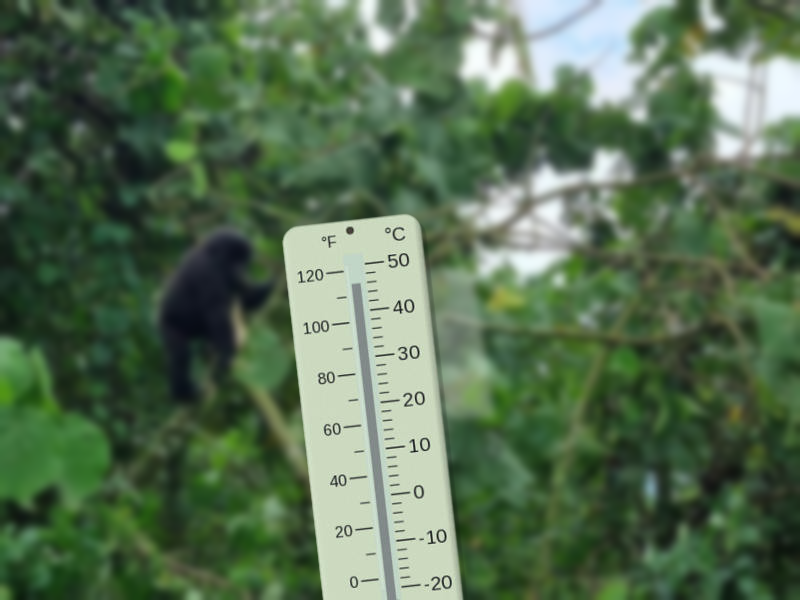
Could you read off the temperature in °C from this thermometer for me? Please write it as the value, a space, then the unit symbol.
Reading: 46 °C
